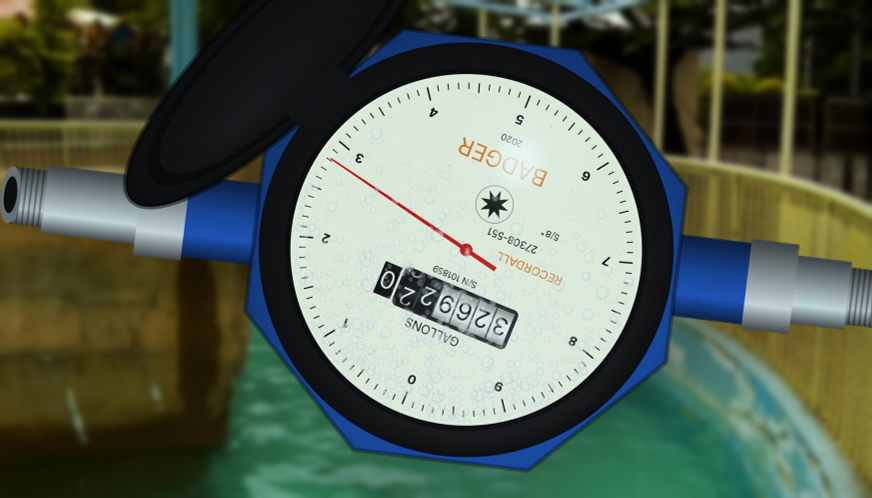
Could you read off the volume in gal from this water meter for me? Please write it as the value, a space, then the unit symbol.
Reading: 3269222.8 gal
